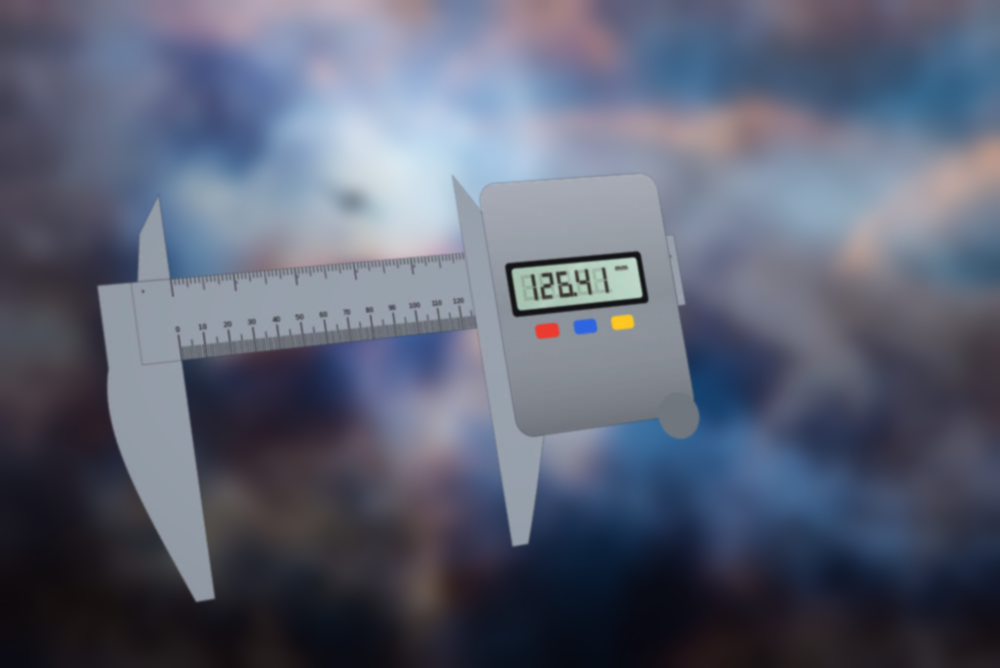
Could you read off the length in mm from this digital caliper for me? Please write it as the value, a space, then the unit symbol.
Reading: 126.41 mm
